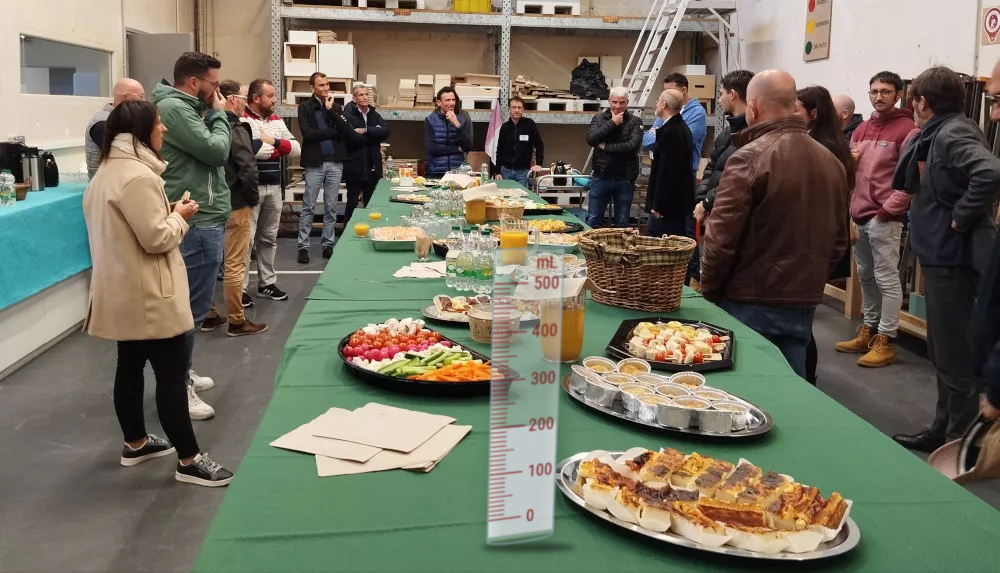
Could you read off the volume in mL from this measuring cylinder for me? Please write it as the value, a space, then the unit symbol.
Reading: 200 mL
